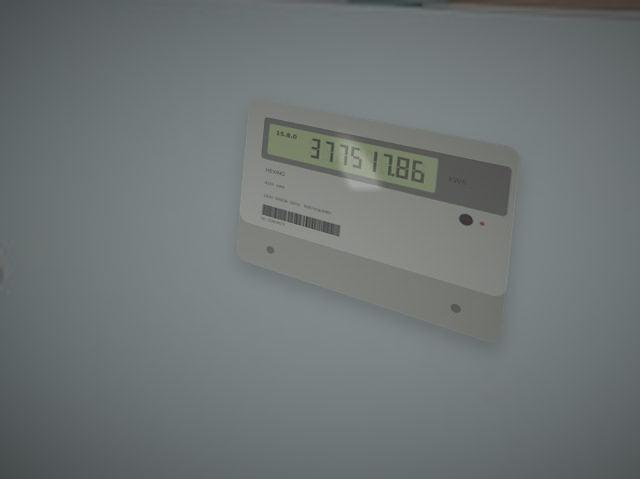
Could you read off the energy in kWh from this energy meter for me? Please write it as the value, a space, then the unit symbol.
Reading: 377517.86 kWh
